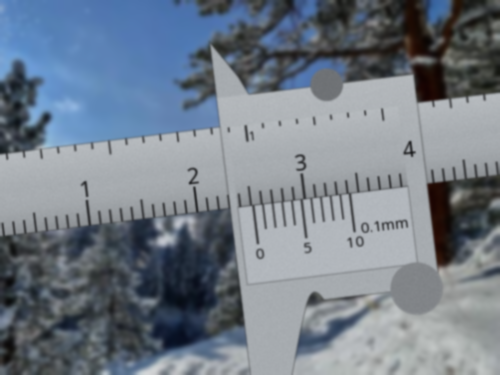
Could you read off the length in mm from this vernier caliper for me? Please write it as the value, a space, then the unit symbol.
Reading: 25.2 mm
